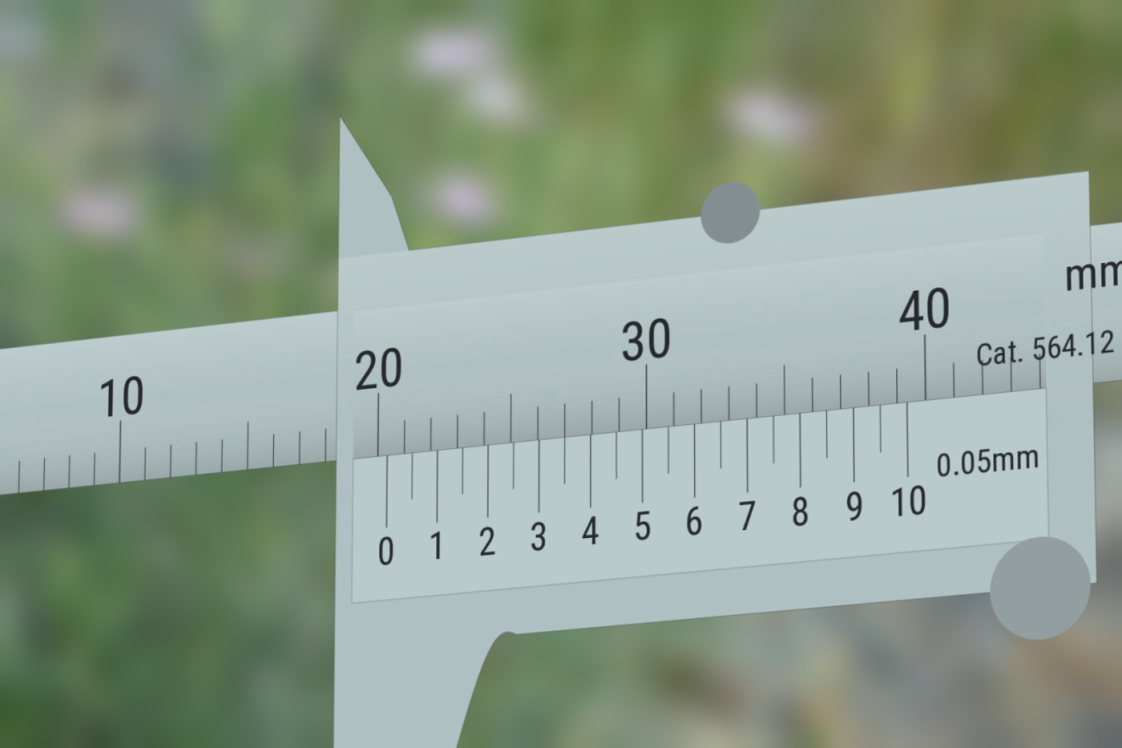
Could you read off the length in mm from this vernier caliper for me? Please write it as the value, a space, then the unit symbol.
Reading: 20.35 mm
